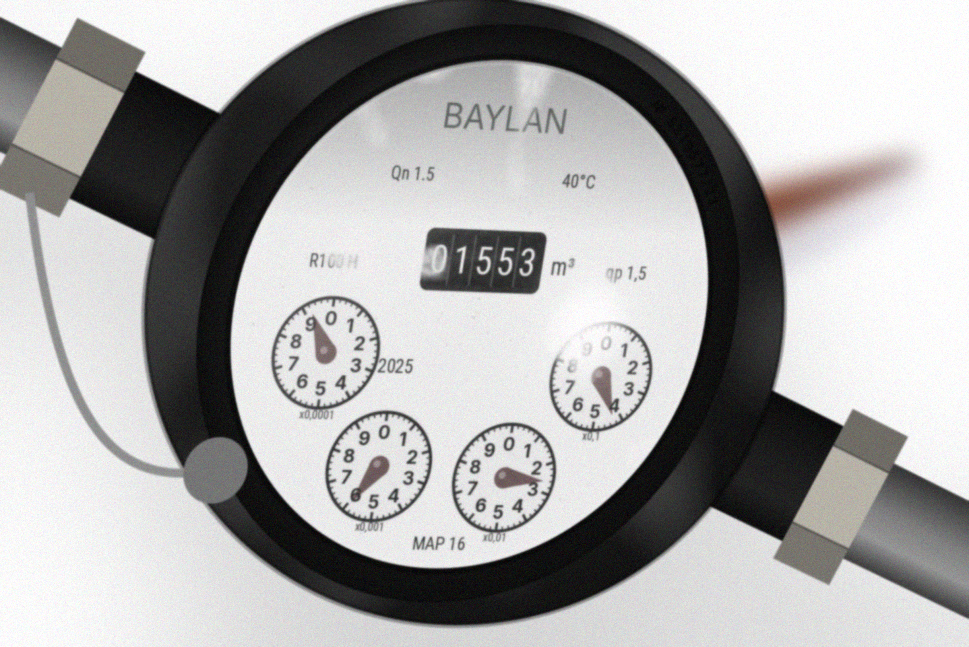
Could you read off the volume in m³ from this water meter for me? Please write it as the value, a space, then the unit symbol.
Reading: 1553.4259 m³
